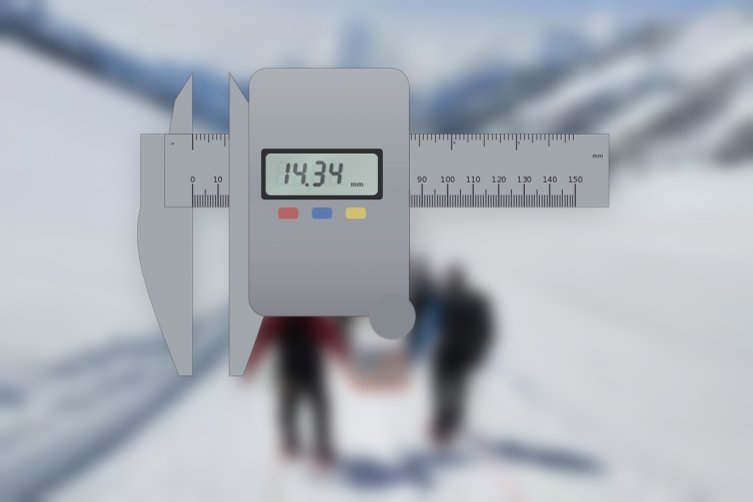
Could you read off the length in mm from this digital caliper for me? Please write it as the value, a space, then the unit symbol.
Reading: 14.34 mm
